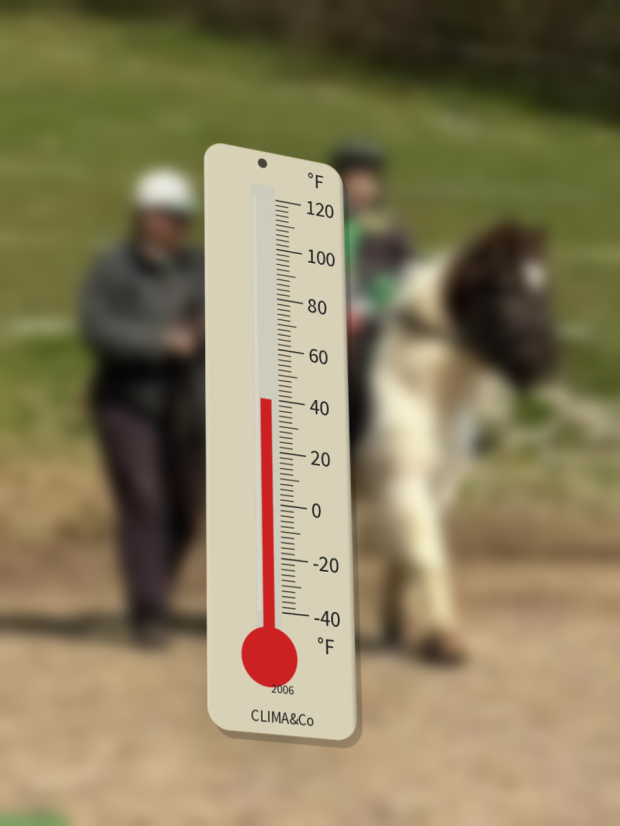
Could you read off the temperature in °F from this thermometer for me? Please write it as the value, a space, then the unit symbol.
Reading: 40 °F
